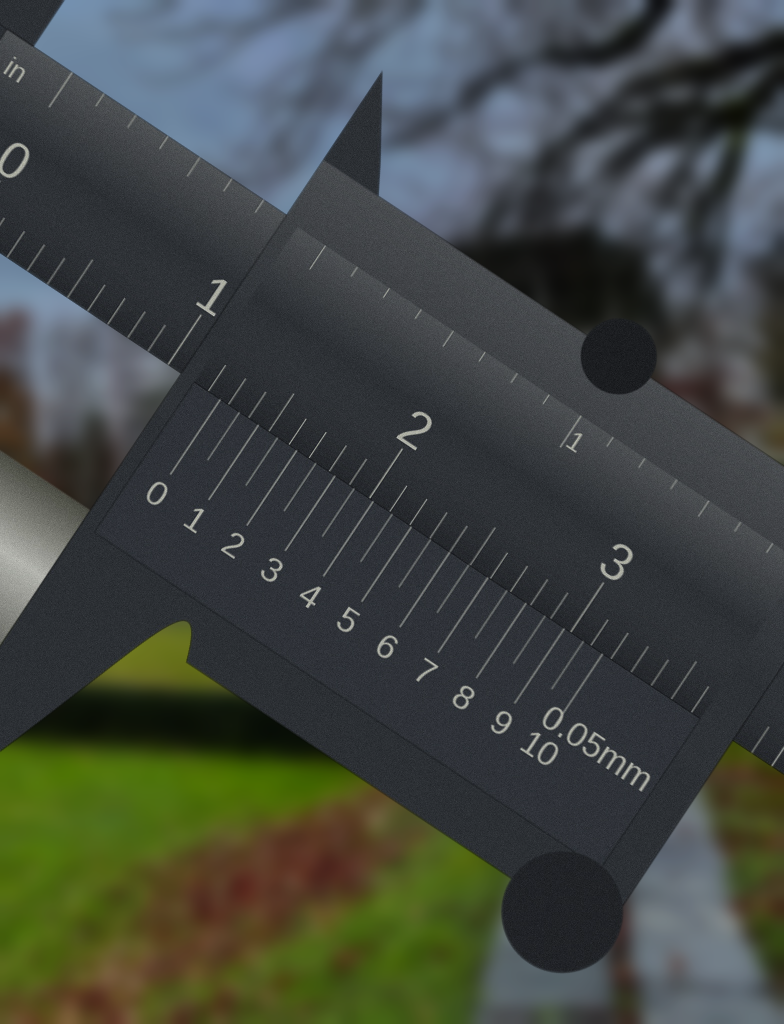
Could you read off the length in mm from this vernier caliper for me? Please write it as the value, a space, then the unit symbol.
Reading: 12.60 mm
